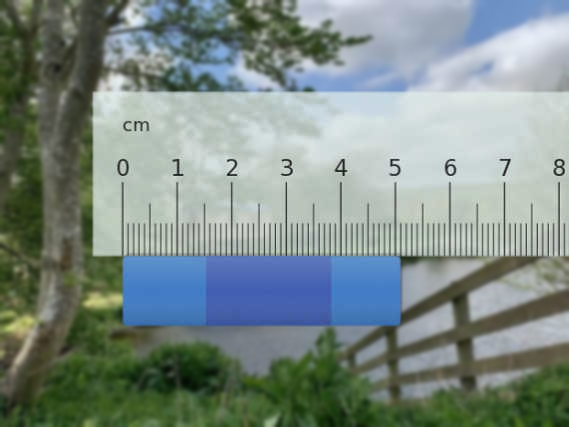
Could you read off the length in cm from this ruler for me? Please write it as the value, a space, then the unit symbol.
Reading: 5.1 cm
